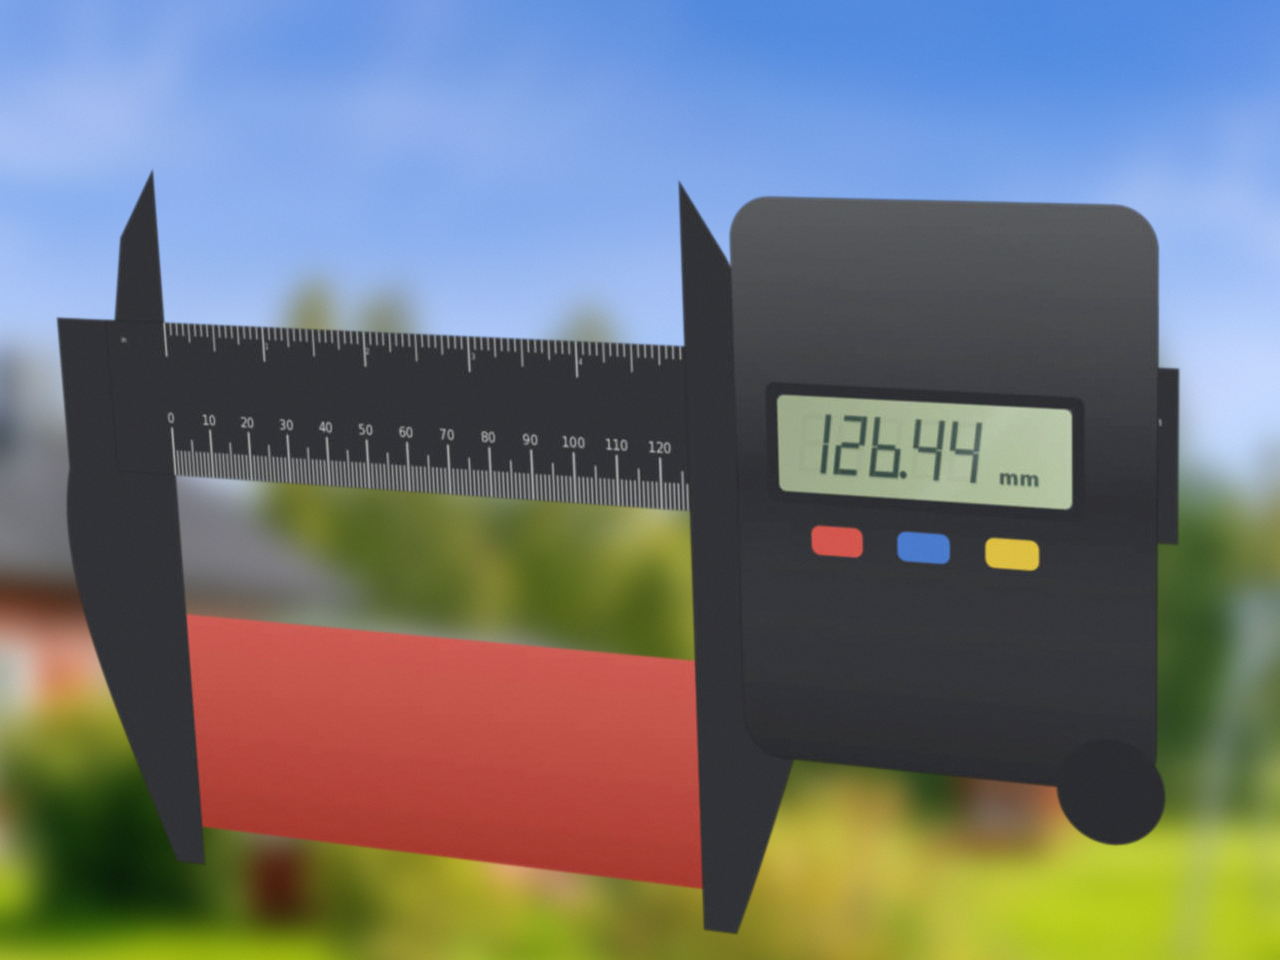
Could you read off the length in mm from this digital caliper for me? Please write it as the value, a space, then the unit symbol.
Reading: 126.44 mm
